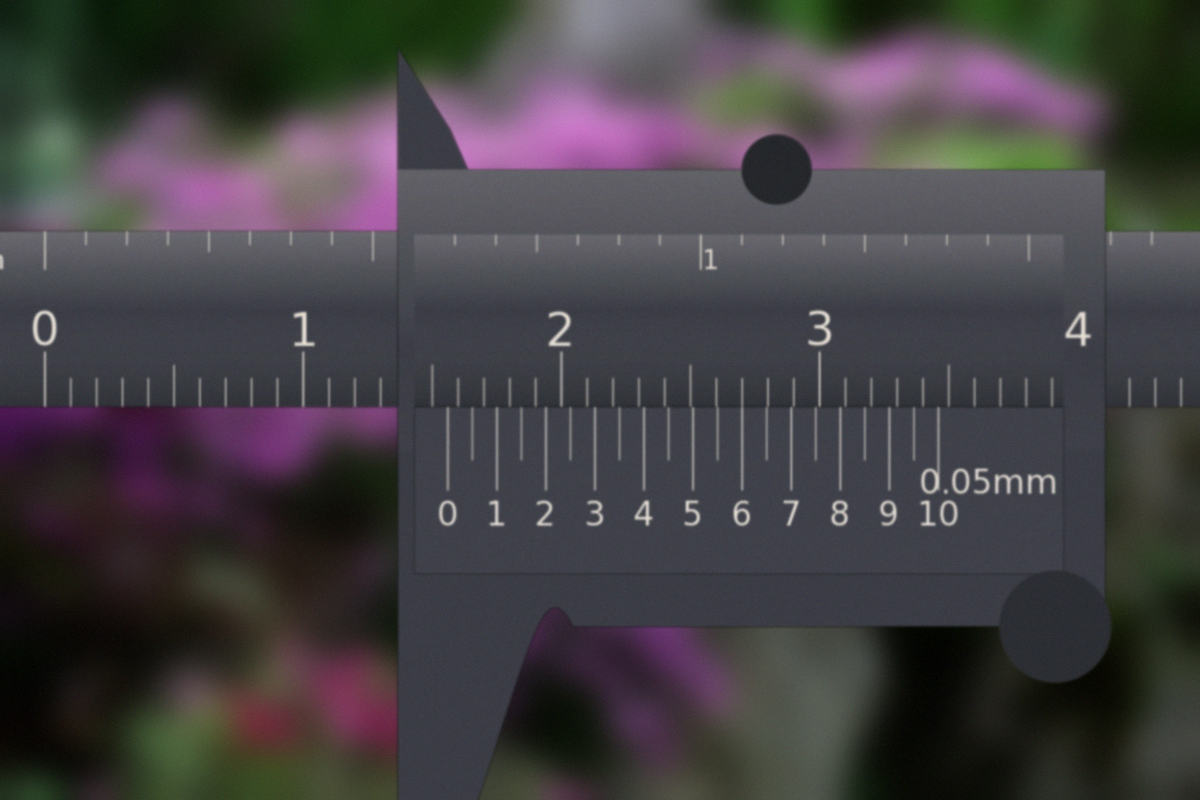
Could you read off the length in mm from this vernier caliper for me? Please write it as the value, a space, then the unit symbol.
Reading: 15.6 mm
